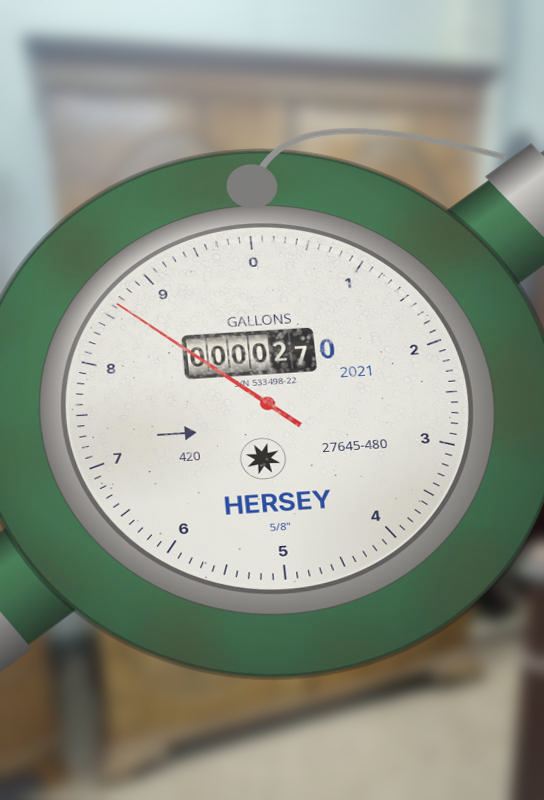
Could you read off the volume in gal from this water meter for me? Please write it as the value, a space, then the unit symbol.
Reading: 268.6 gal
